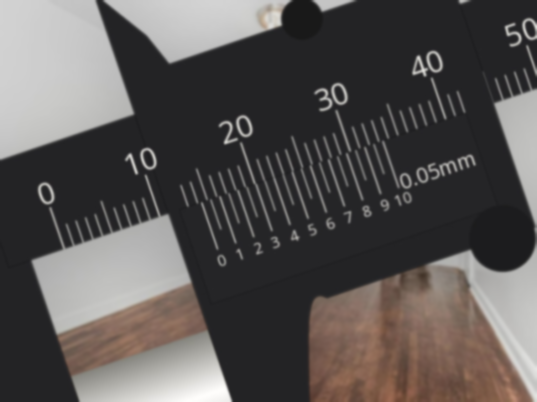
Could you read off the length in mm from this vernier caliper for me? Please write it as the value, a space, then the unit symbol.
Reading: 14.4 mm
